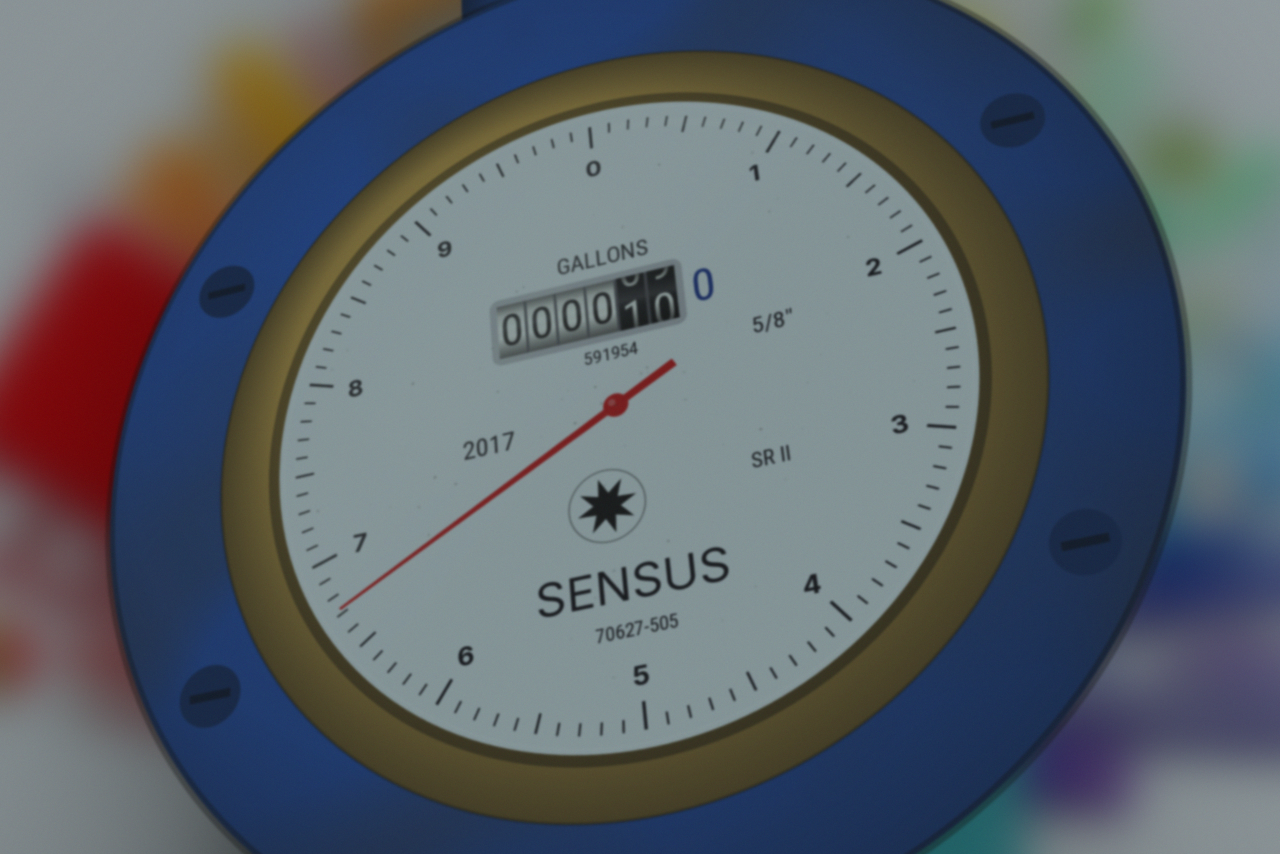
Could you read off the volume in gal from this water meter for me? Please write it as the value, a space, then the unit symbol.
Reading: 96.7 gal
